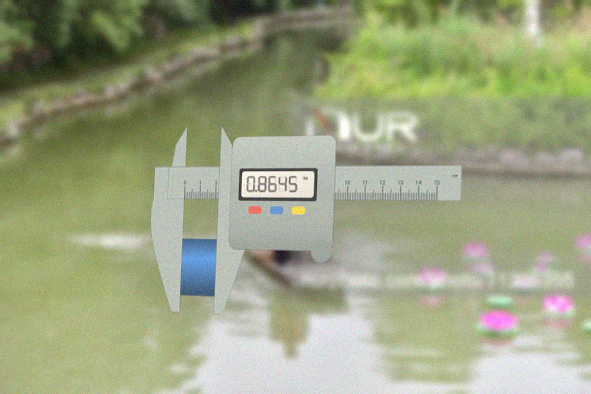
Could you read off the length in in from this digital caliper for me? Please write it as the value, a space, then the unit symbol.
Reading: 0.8645 in
